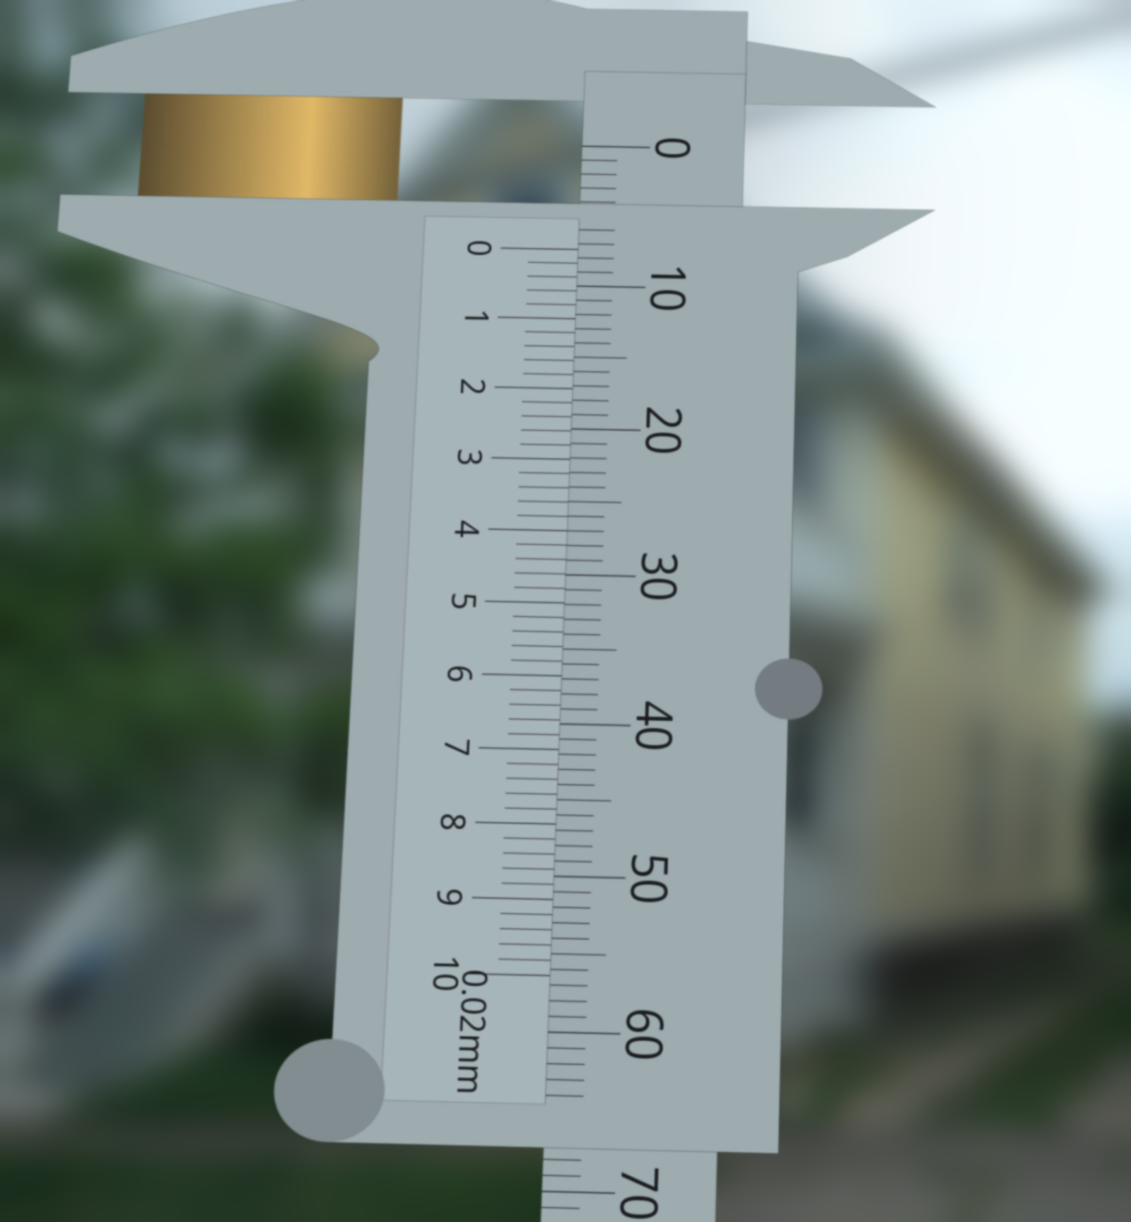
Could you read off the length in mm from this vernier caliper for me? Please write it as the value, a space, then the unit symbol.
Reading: 7.4 mm
